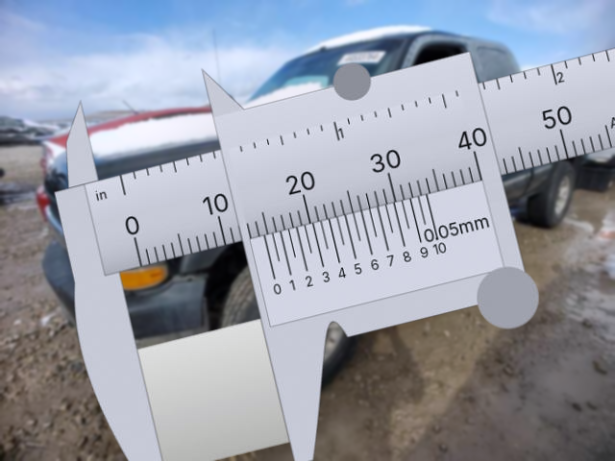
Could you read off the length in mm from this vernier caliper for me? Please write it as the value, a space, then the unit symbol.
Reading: 14.6 mm
